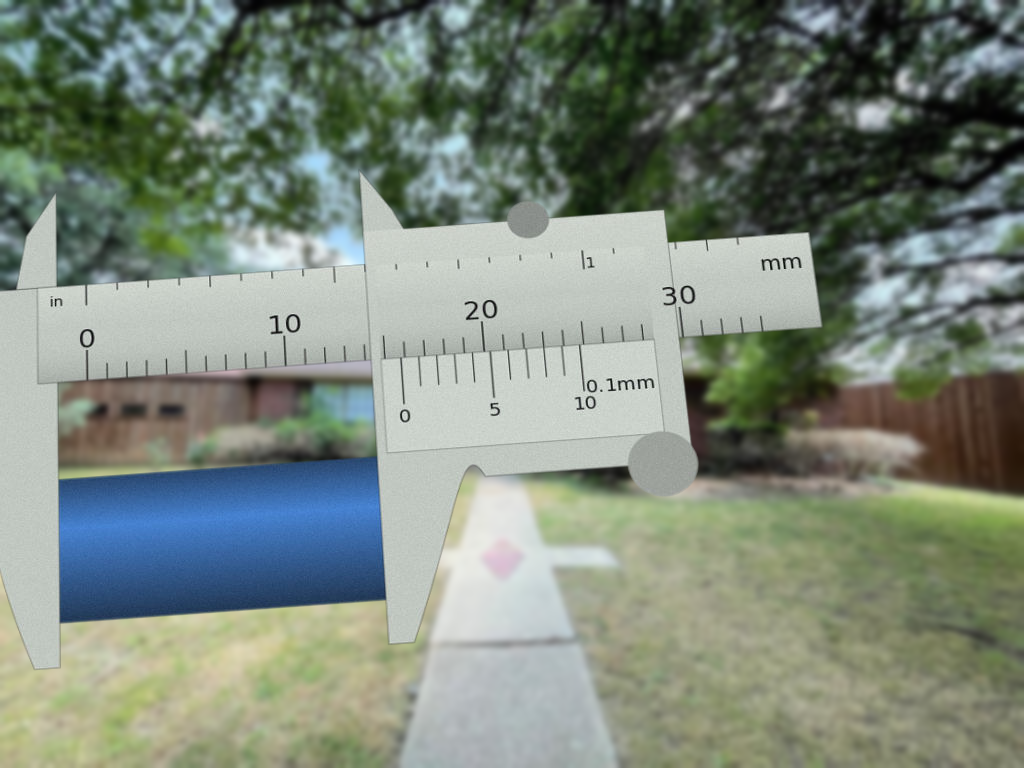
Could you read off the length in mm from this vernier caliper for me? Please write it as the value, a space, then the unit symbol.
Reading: 15.8 mm
